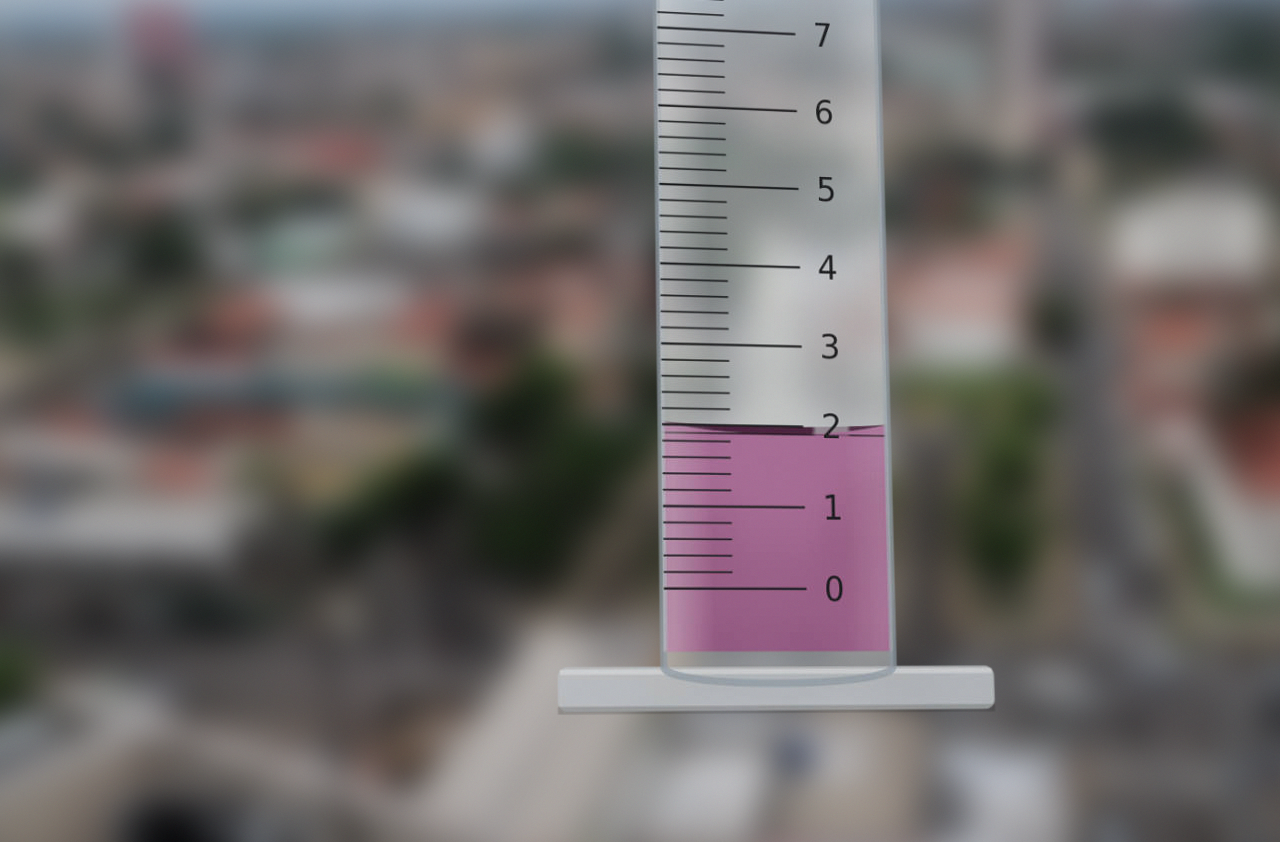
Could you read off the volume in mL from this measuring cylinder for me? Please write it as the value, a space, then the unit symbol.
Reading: 1.9 mL
